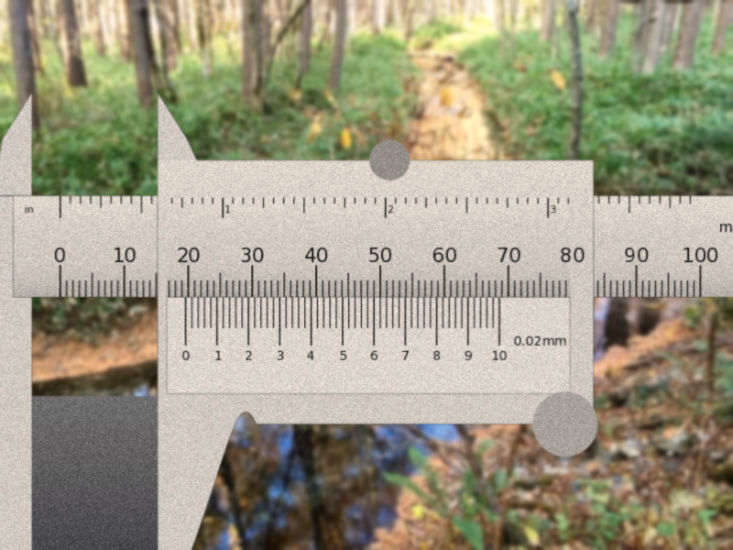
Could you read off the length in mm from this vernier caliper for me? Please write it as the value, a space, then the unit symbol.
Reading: 19.6 mm
